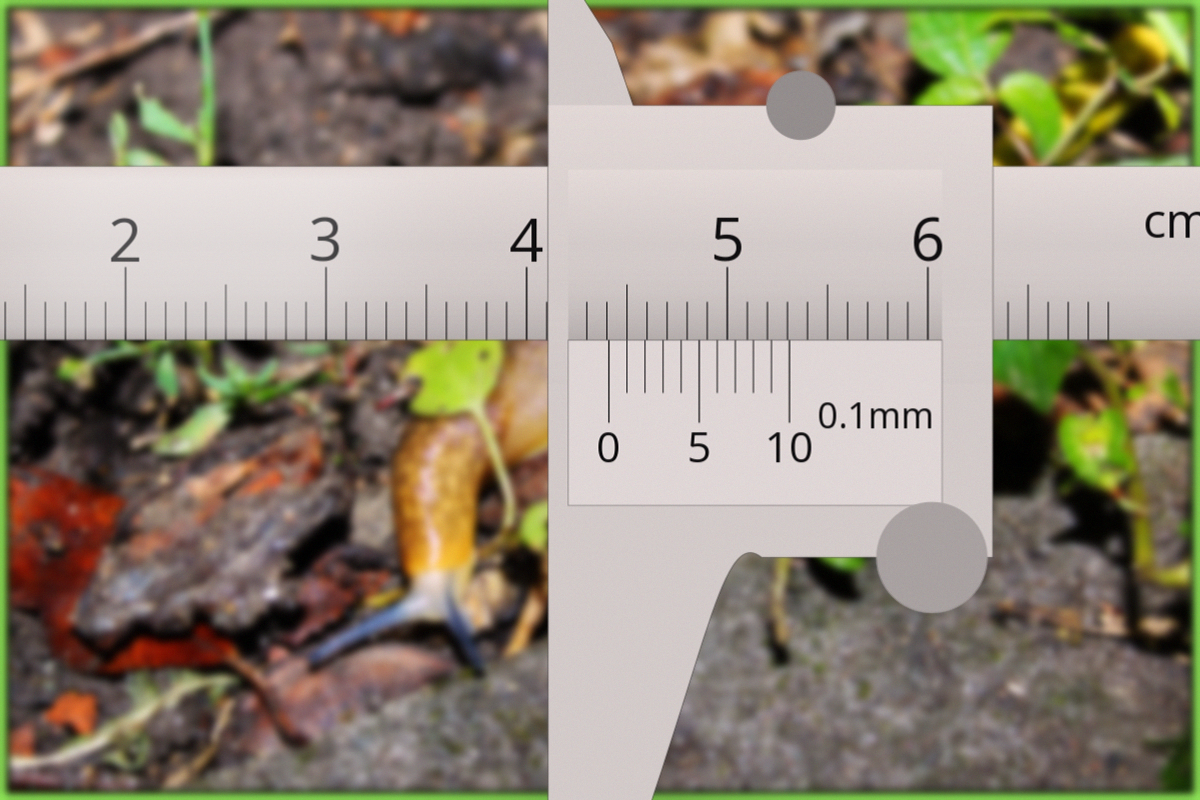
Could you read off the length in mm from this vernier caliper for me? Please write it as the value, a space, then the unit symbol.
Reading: 44.1 mm
